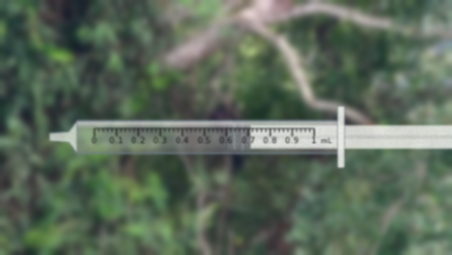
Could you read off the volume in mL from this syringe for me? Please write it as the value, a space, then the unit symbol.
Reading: 0.6 mL
